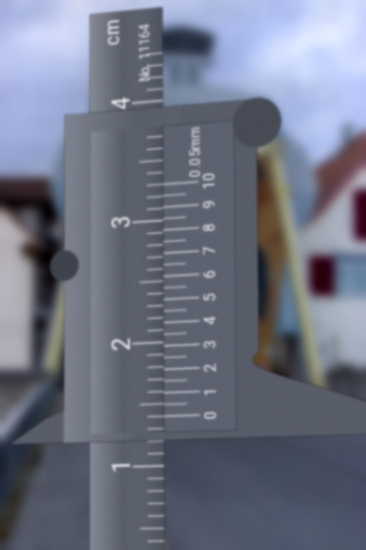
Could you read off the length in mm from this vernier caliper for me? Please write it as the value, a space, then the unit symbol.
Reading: 14.0 mm
